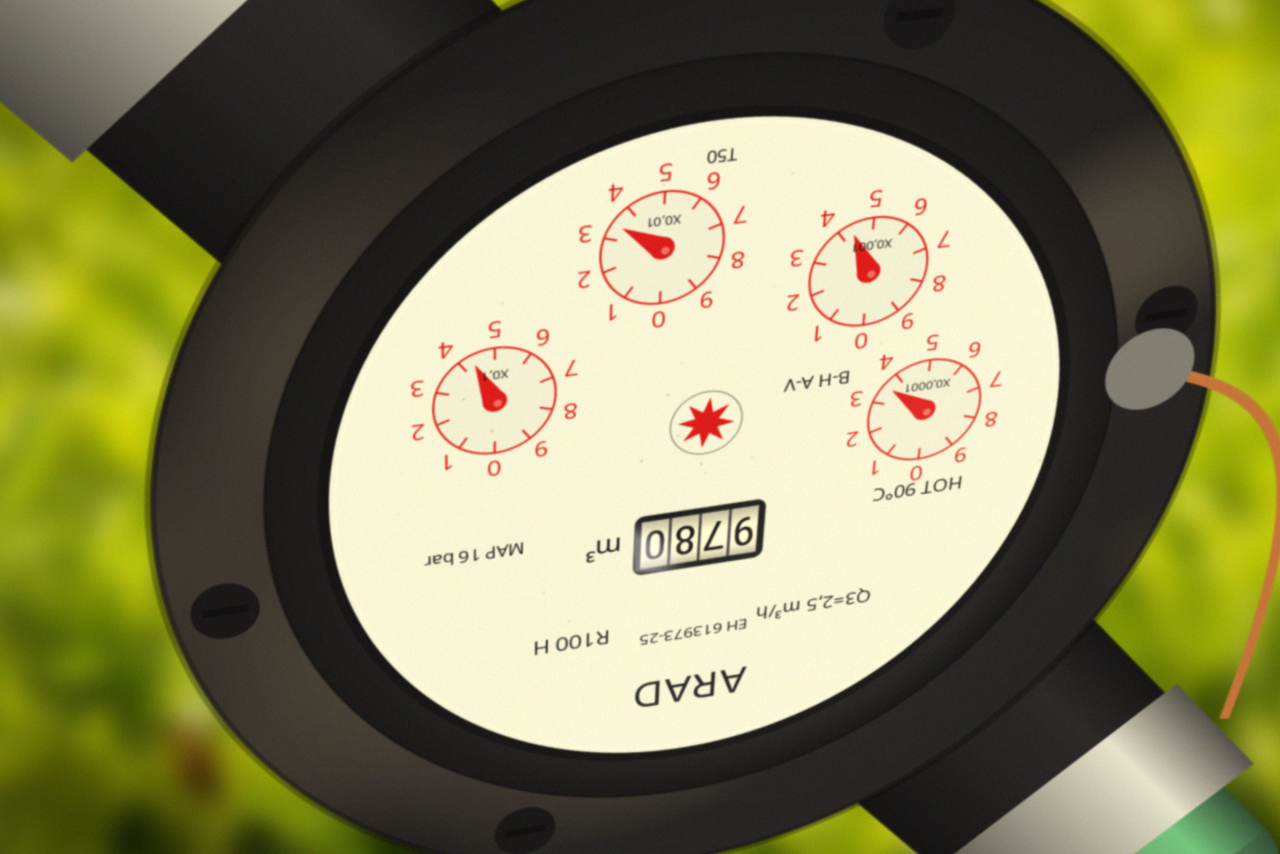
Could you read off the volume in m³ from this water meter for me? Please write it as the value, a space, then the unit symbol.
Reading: 9780.4343 m³
